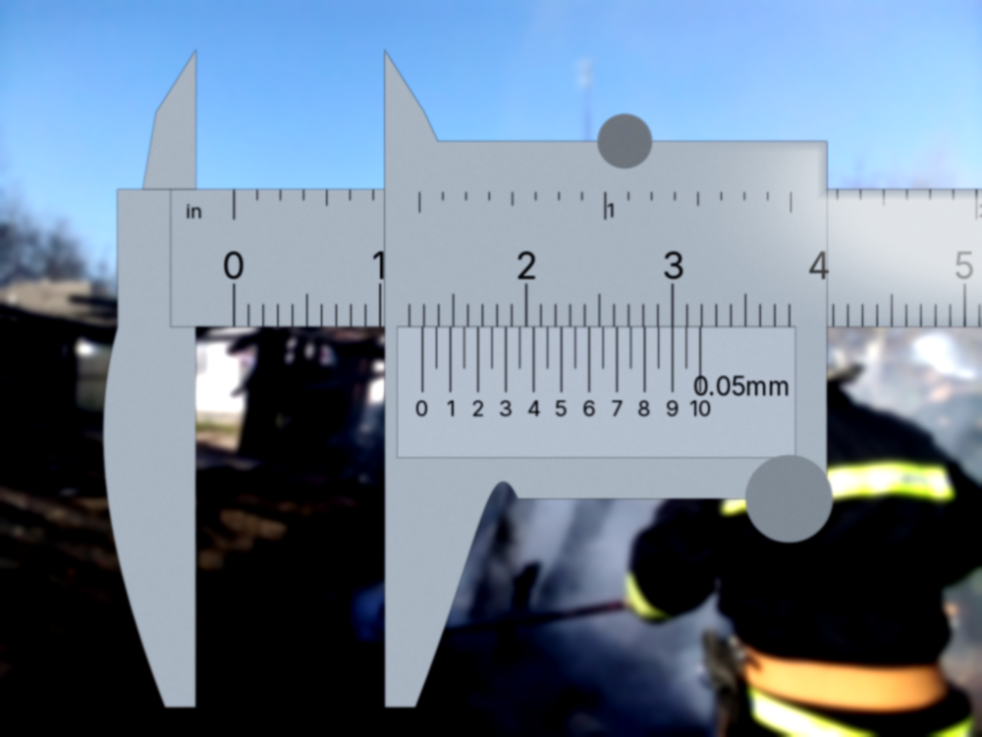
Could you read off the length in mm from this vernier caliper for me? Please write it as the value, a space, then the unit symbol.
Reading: 12.9 mm
